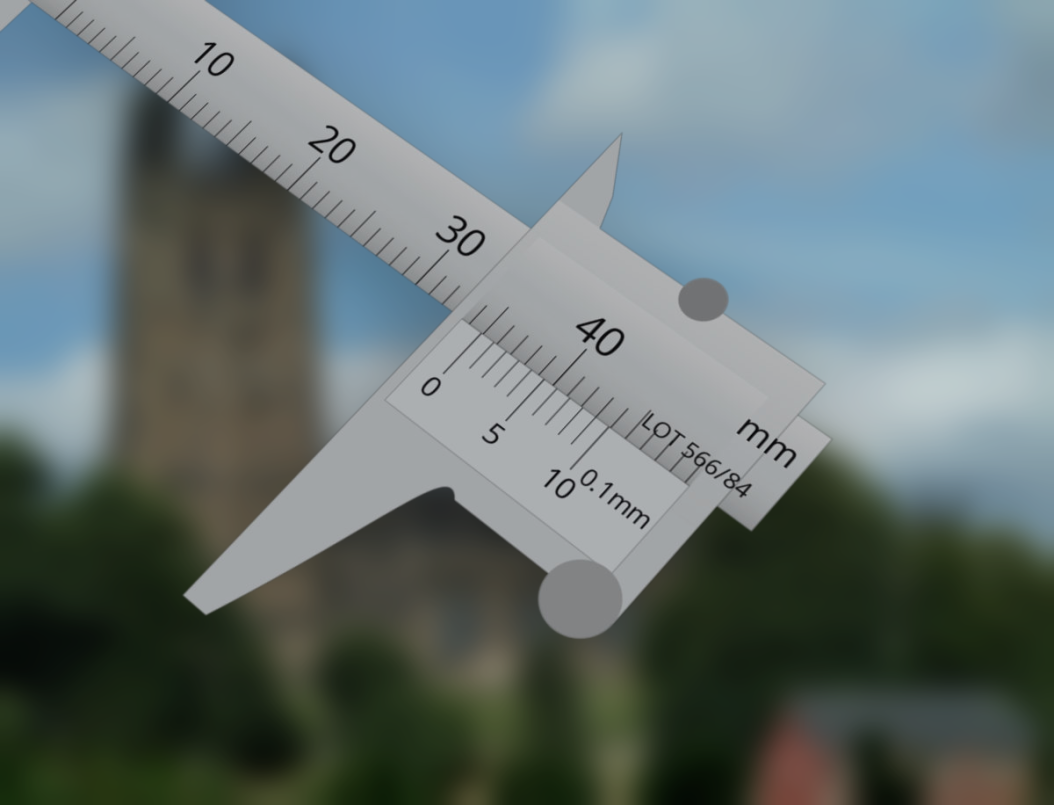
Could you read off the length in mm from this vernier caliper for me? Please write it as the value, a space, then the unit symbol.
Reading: 34.9 mm
